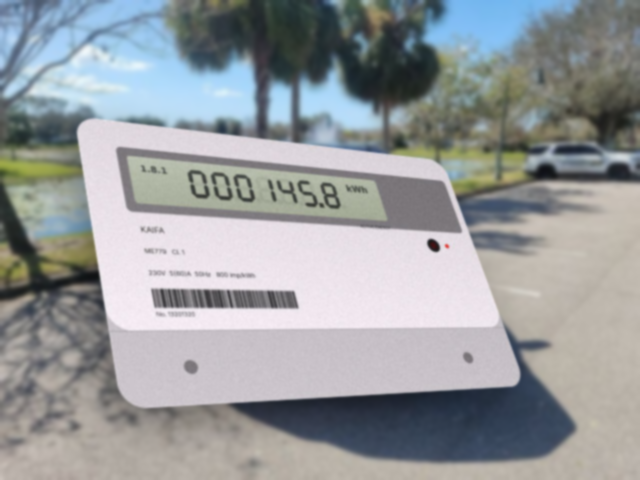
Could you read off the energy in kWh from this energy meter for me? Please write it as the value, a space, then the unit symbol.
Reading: 145.8 kWh
